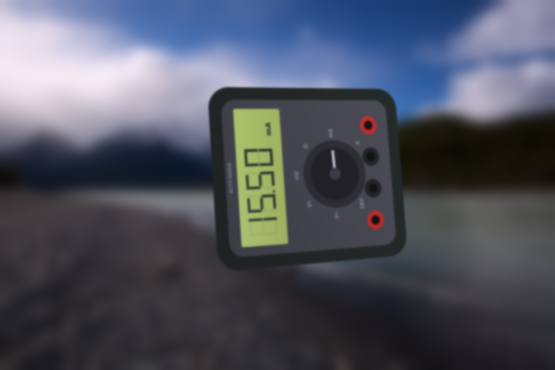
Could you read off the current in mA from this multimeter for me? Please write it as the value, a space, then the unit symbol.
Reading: 15.50 mA
